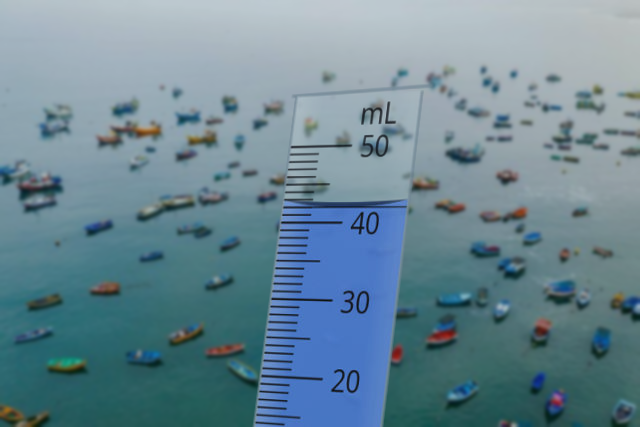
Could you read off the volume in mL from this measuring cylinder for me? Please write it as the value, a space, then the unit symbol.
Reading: 42 mL
